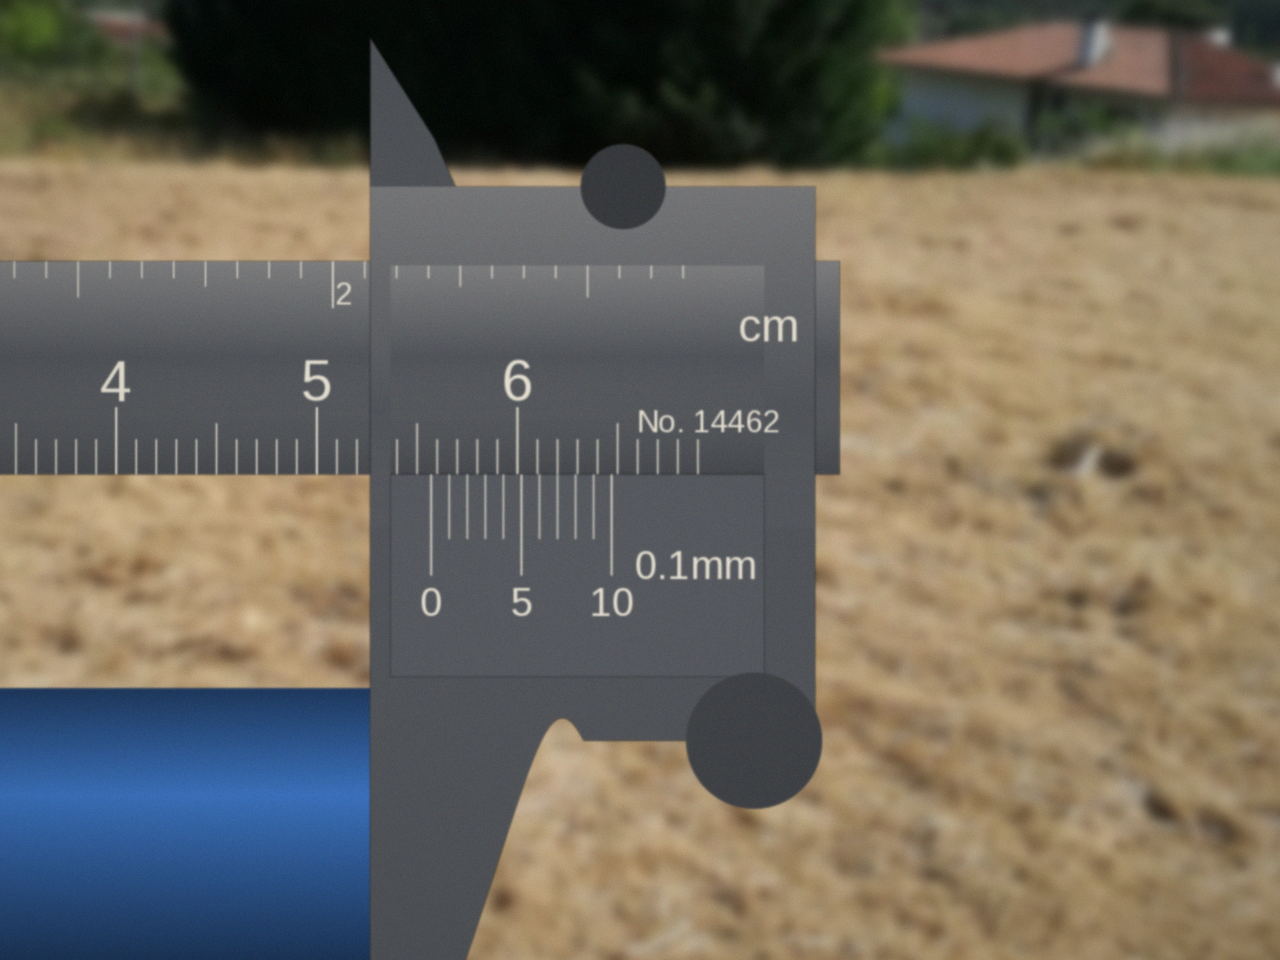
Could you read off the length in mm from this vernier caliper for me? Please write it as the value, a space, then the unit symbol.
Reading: 55.7 mm
